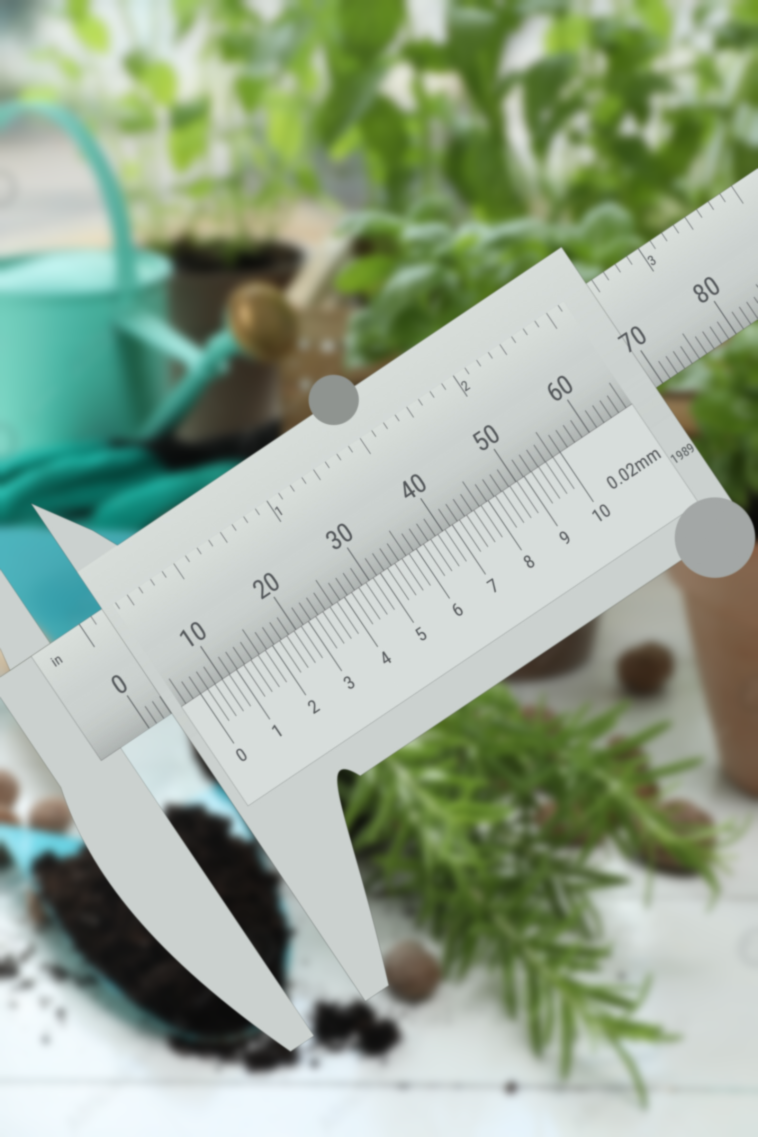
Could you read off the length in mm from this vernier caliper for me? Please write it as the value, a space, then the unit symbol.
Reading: 7.0 mm
